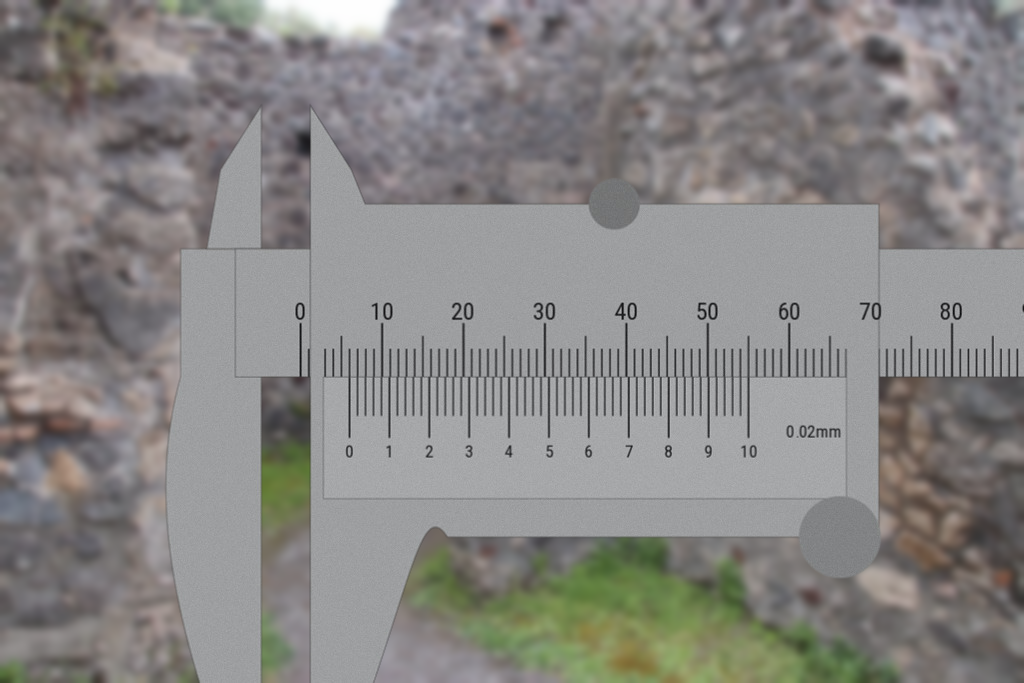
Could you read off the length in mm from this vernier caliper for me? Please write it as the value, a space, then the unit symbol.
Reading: 6.0 mm
